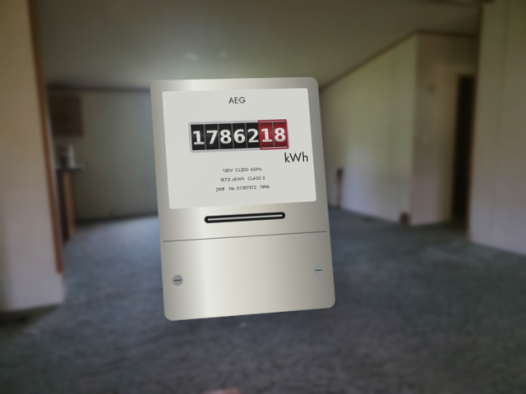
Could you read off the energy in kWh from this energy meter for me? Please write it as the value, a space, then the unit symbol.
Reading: 17862.18 kWh
